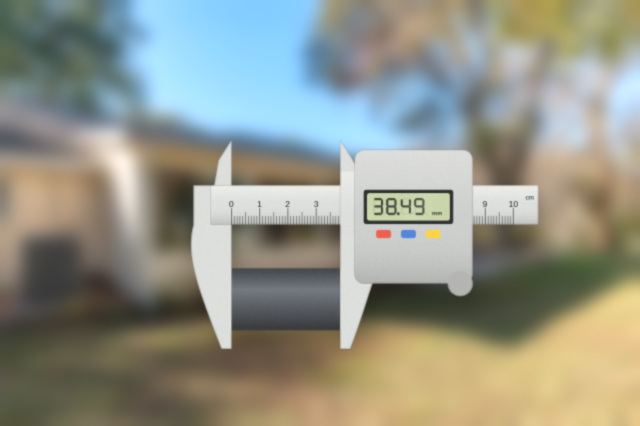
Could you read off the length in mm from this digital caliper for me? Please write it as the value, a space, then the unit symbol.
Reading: 38.49 mm
